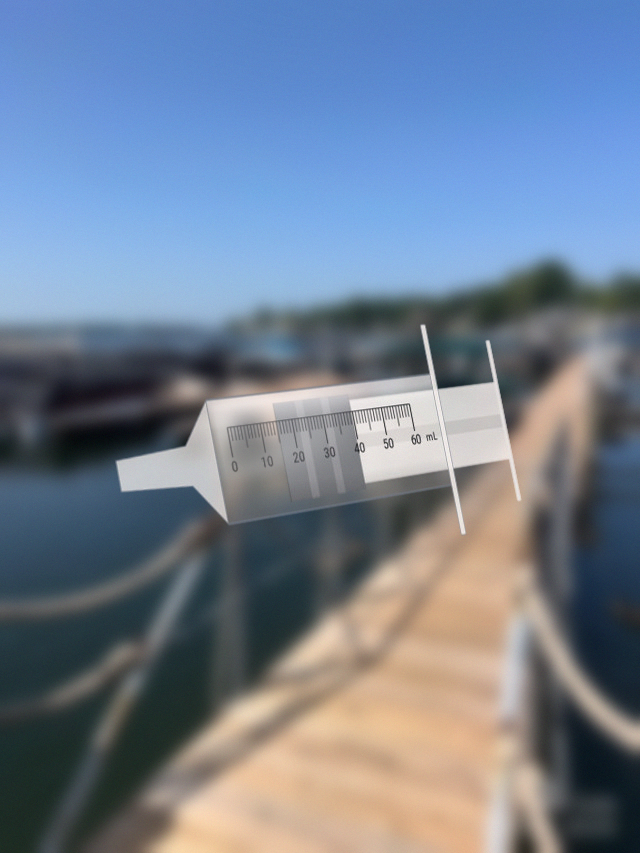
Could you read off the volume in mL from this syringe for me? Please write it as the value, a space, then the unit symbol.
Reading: 15 mL
